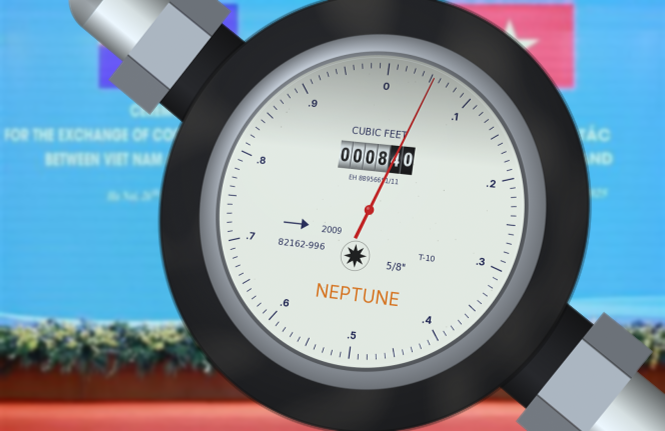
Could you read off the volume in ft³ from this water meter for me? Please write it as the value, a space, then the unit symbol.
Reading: 840.05 ft³
